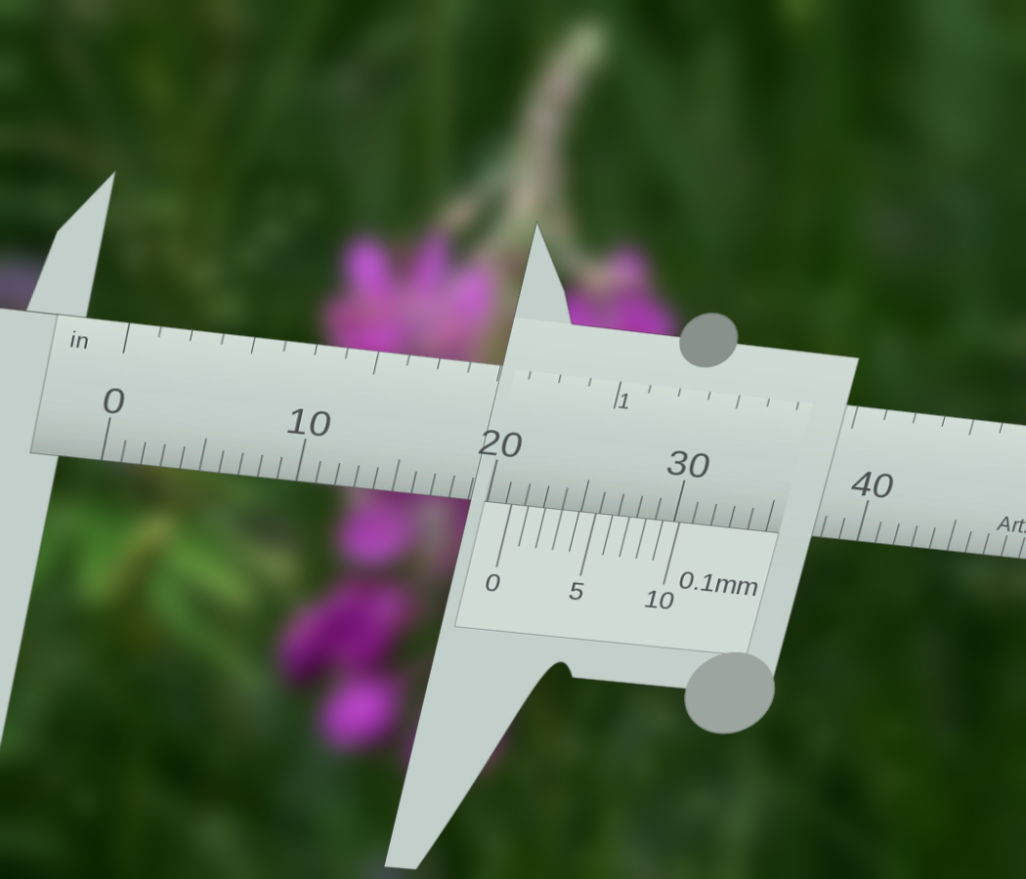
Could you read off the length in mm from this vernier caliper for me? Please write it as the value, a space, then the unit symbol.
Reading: 21.3 mm
